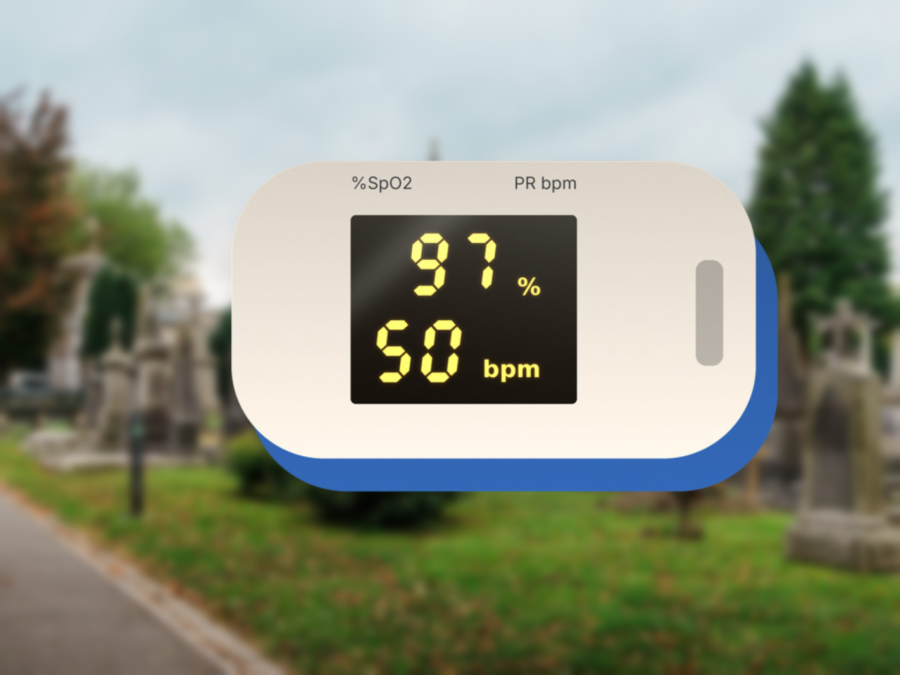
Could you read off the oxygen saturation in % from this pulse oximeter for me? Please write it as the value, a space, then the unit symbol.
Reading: 97 %
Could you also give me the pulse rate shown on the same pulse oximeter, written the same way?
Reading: 50 bpm
